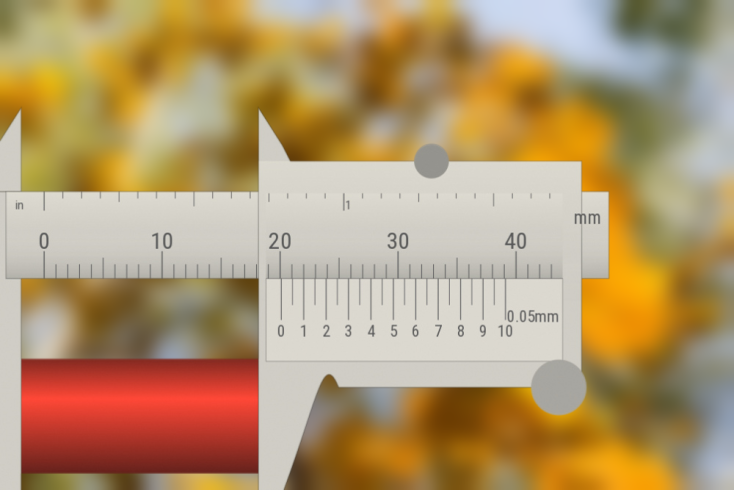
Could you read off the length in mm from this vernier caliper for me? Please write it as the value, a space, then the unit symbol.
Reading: 20.1 mm
